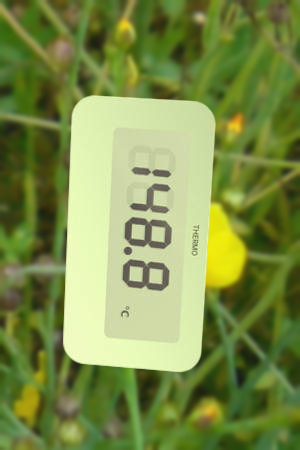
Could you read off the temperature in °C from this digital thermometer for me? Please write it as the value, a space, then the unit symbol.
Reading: 148.8 °C
